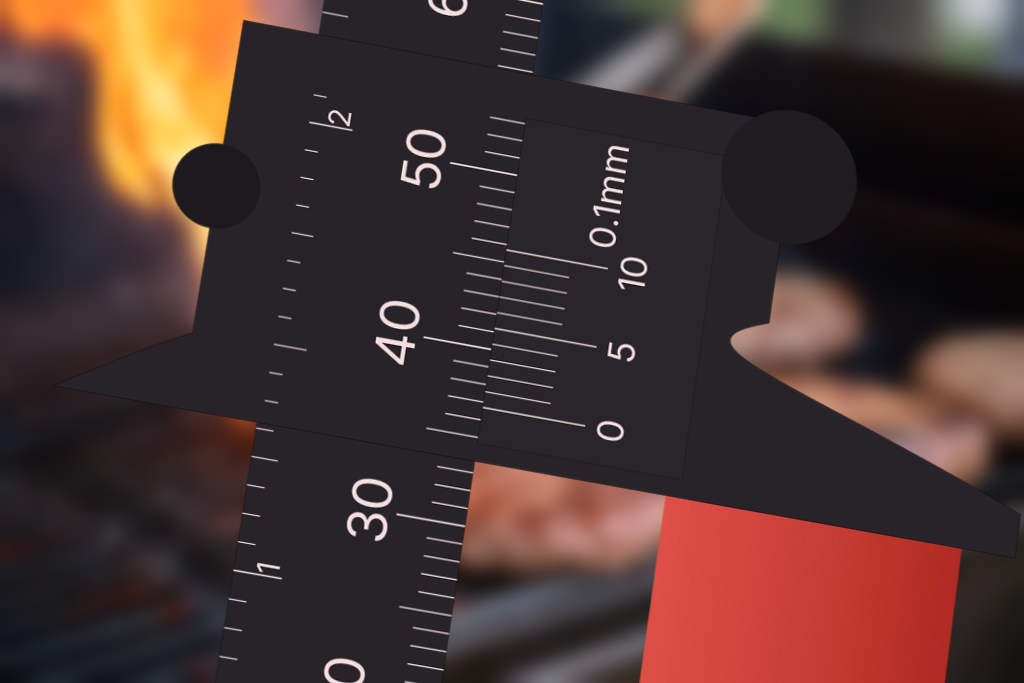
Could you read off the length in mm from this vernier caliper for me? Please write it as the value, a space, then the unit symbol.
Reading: 36.7 mm
